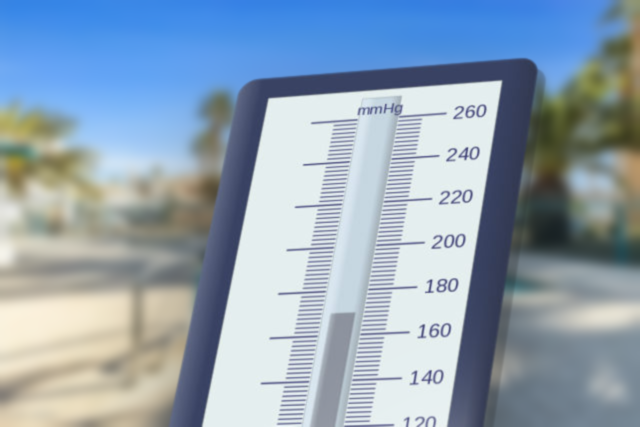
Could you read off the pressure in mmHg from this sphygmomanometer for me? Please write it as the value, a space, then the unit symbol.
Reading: 170 mmHg
